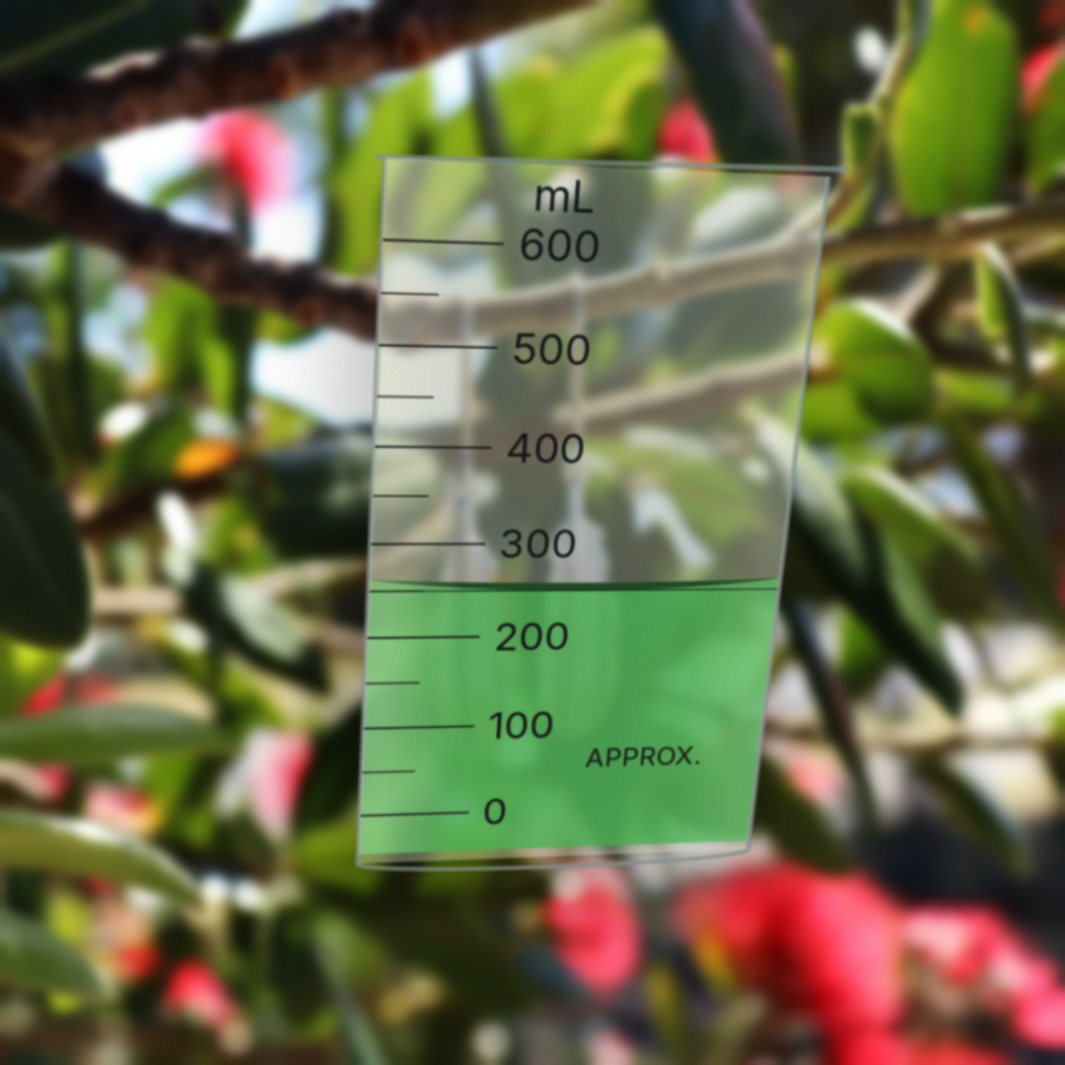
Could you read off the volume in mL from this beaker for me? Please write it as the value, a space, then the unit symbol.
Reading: 250 mL
